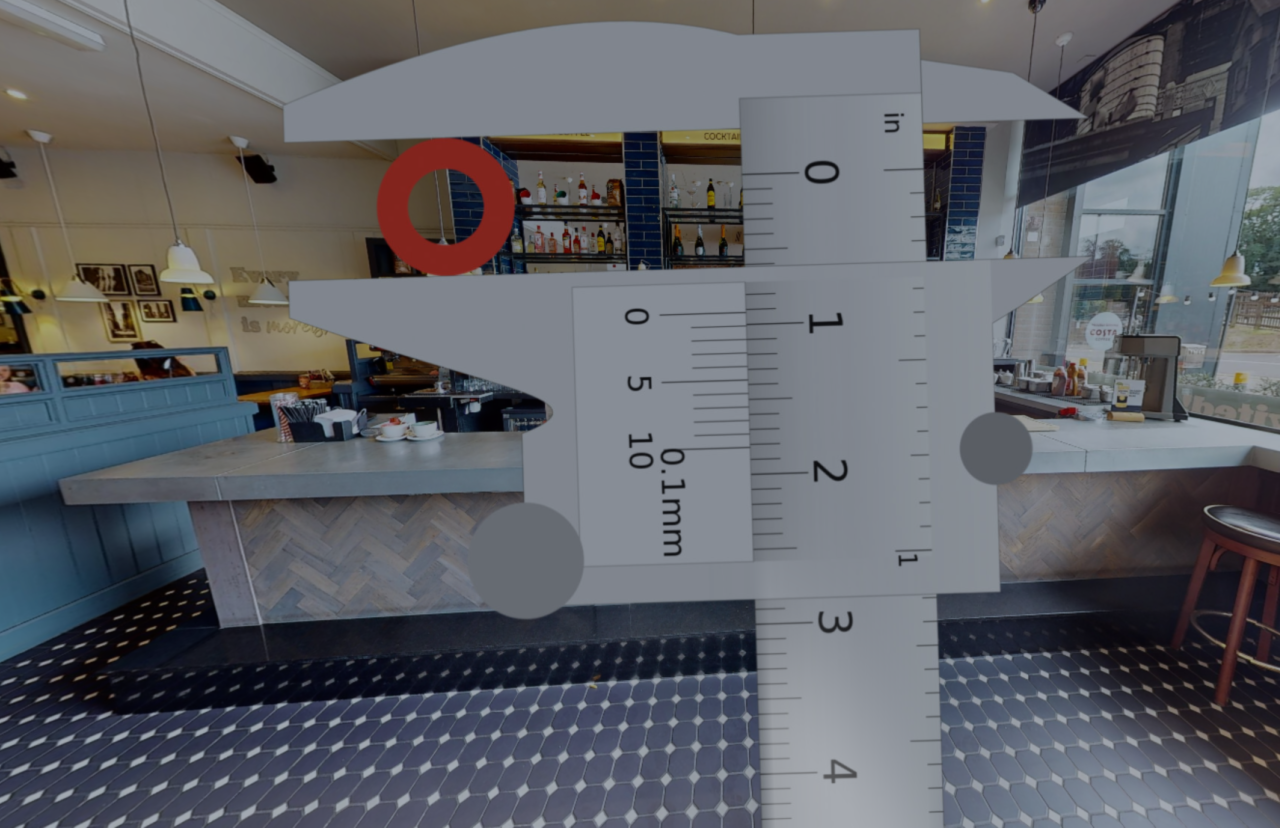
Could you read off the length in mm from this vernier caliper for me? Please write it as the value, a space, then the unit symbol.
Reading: 9.2 mm
